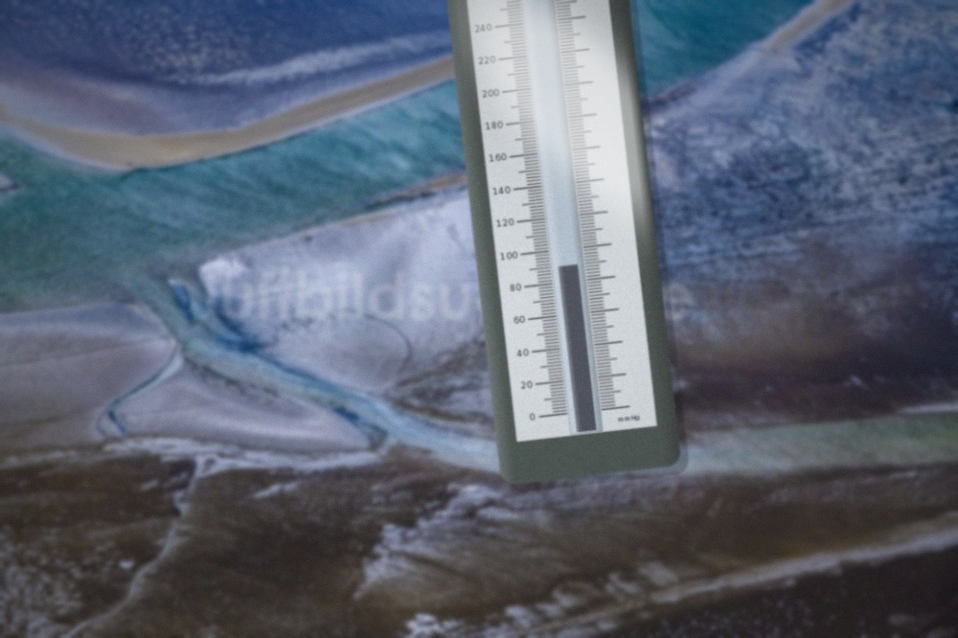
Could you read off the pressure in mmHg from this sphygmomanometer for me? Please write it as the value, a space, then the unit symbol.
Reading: 90 mmHg
